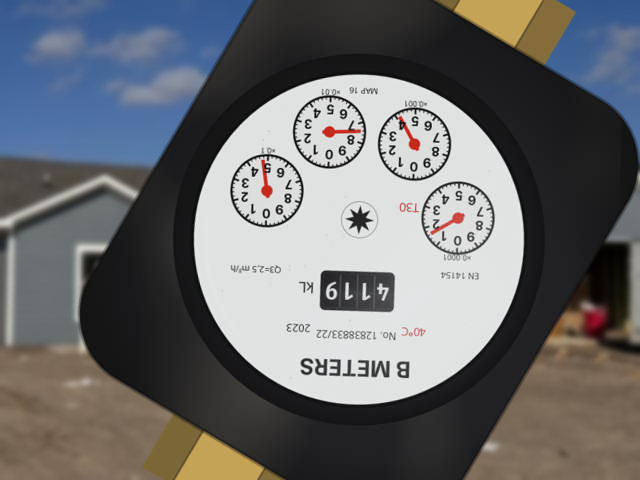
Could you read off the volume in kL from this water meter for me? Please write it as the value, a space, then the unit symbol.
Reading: 4119.4741 kL
